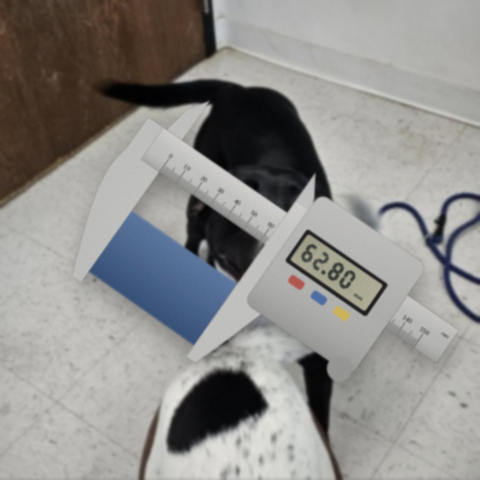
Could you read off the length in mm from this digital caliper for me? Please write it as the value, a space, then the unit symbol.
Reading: 62.80 mm
